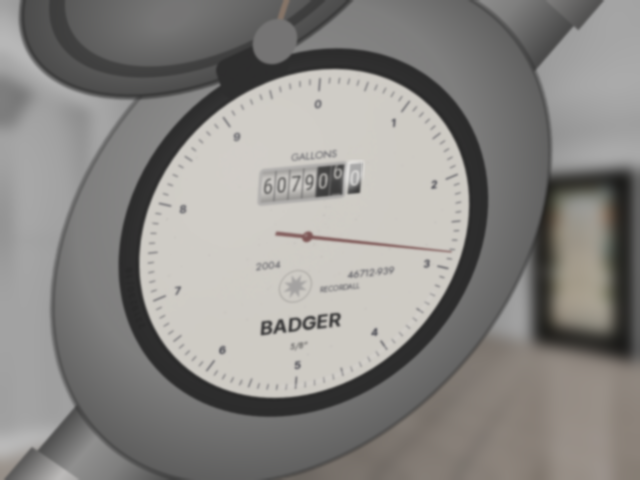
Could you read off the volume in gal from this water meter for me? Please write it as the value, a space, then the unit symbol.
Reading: 6079062.8 gal
